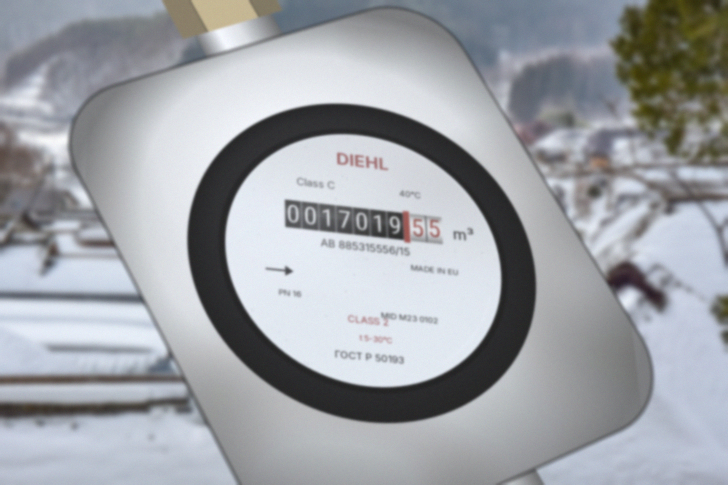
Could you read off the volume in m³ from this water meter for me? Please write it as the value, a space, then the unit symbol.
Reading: 17019.55 m³
